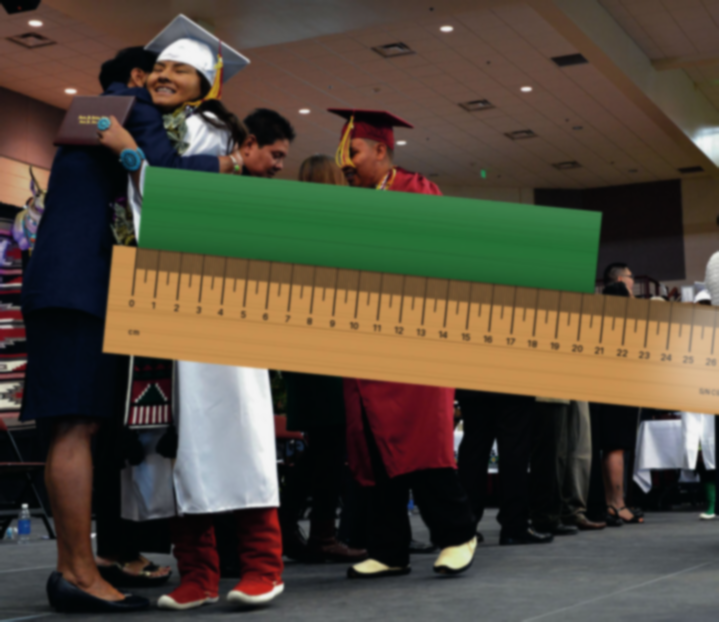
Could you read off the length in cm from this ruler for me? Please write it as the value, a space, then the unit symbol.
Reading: 20.5 cm
